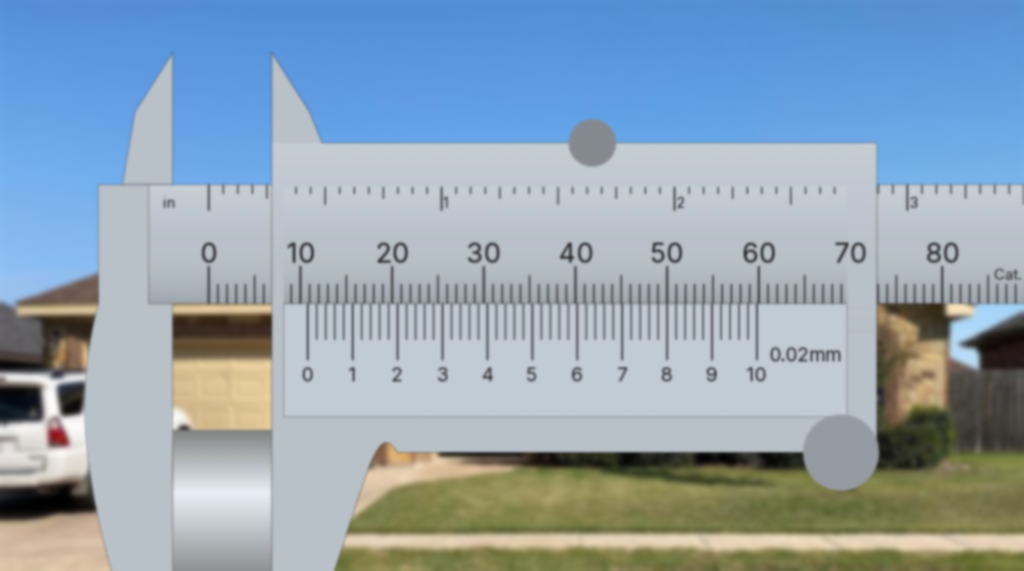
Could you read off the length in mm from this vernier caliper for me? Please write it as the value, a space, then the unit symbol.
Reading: 10.8 mm
